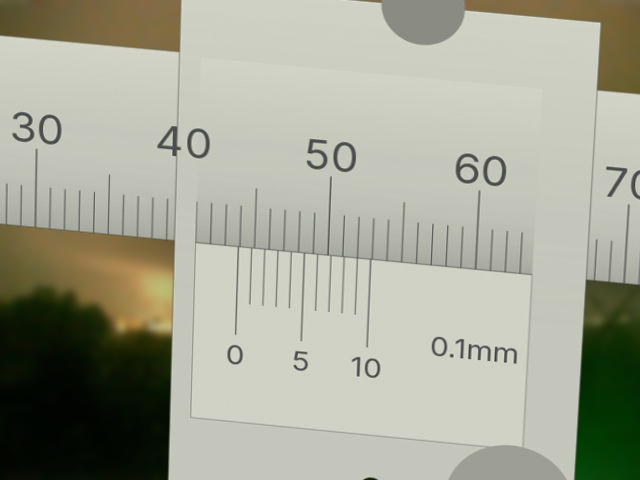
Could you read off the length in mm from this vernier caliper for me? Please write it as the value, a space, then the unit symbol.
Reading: 43.9 mm
